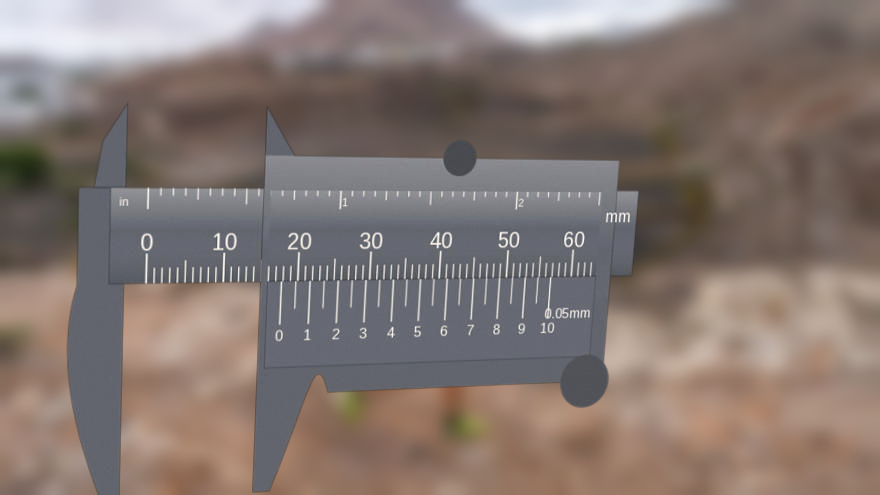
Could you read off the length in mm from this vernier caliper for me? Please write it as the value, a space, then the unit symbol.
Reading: 17.8 mm
